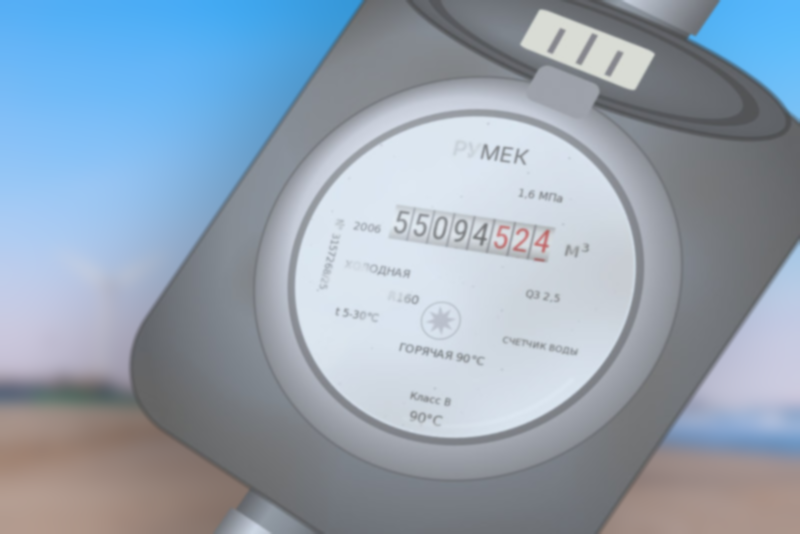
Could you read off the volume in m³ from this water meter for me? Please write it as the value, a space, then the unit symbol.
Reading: 55094.524 m³
